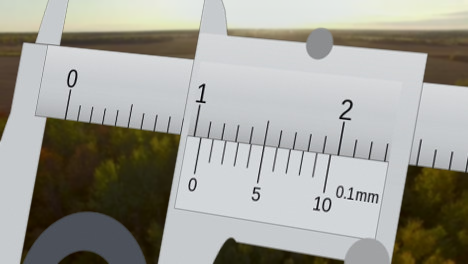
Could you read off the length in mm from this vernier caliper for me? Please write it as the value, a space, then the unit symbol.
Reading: 10.5 mm
